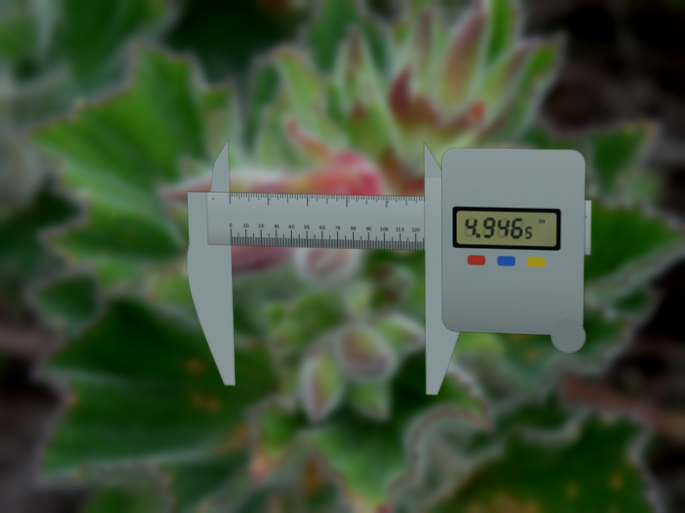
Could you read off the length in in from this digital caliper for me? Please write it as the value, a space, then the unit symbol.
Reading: 4.9465 in
